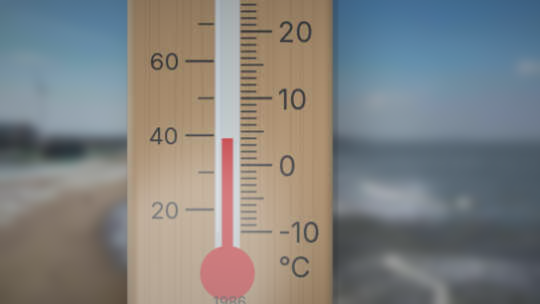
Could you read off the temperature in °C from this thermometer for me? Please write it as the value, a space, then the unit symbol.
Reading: 4 °C
